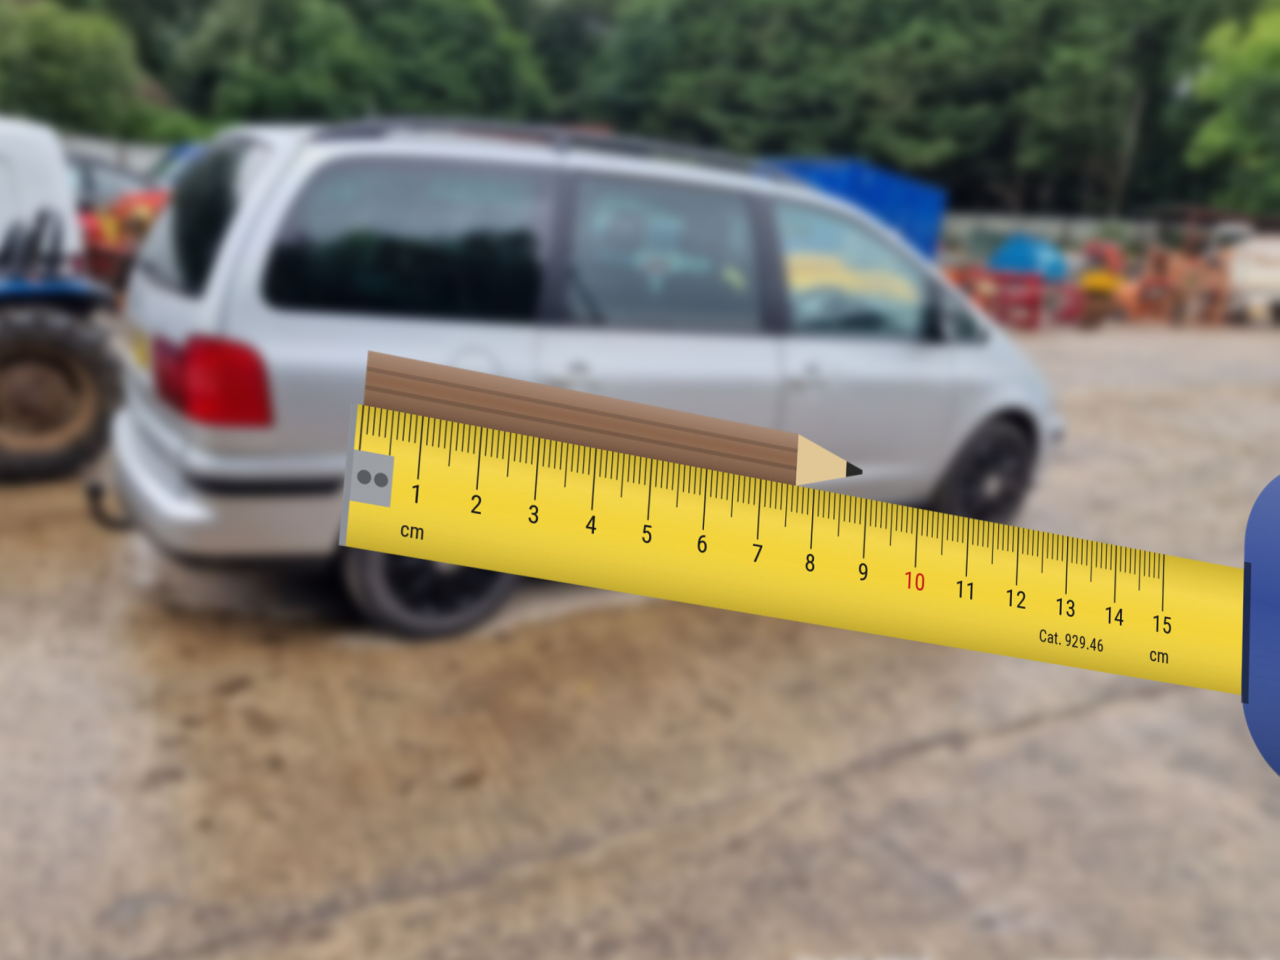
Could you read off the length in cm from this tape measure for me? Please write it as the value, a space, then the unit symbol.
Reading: 8.9 cm
